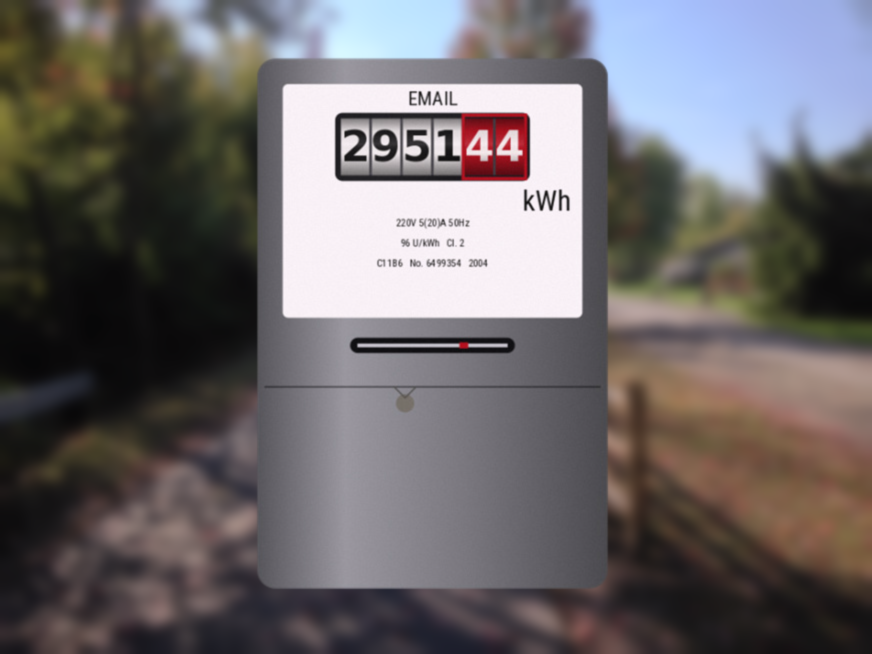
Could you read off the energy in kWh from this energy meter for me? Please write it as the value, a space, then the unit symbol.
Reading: 2951.44 kWh
